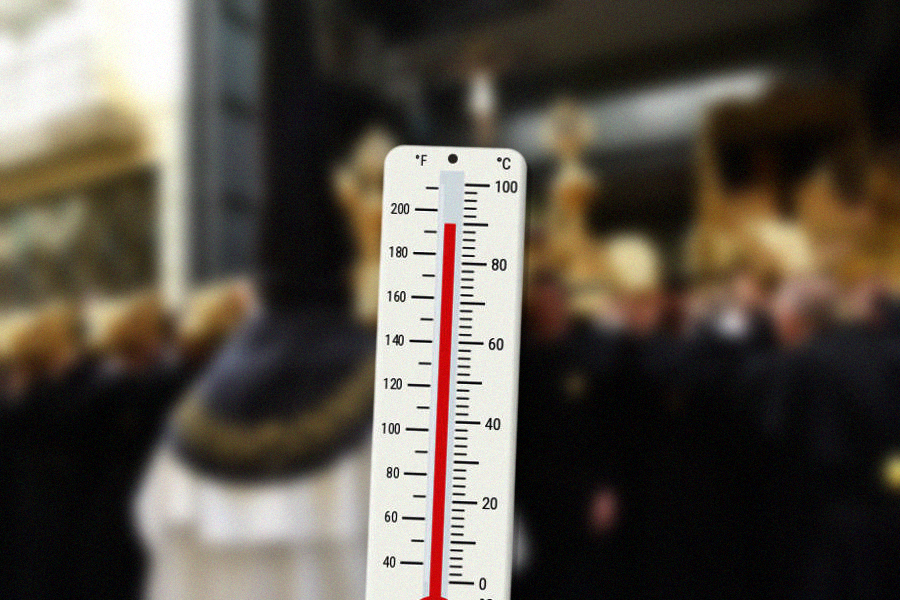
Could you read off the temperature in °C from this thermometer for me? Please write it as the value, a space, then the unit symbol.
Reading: 90 °C
